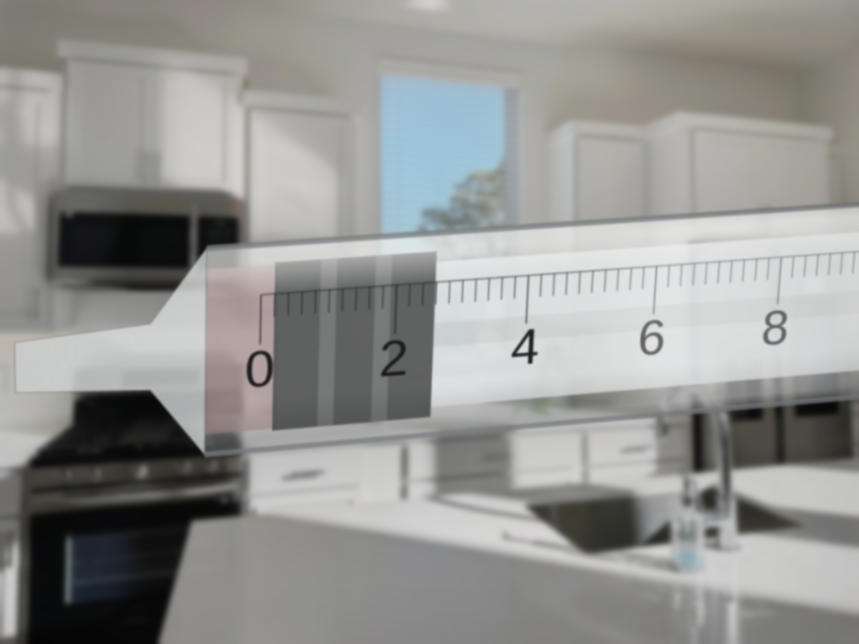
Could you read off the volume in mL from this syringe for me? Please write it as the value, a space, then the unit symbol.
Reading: 0.2 mL
